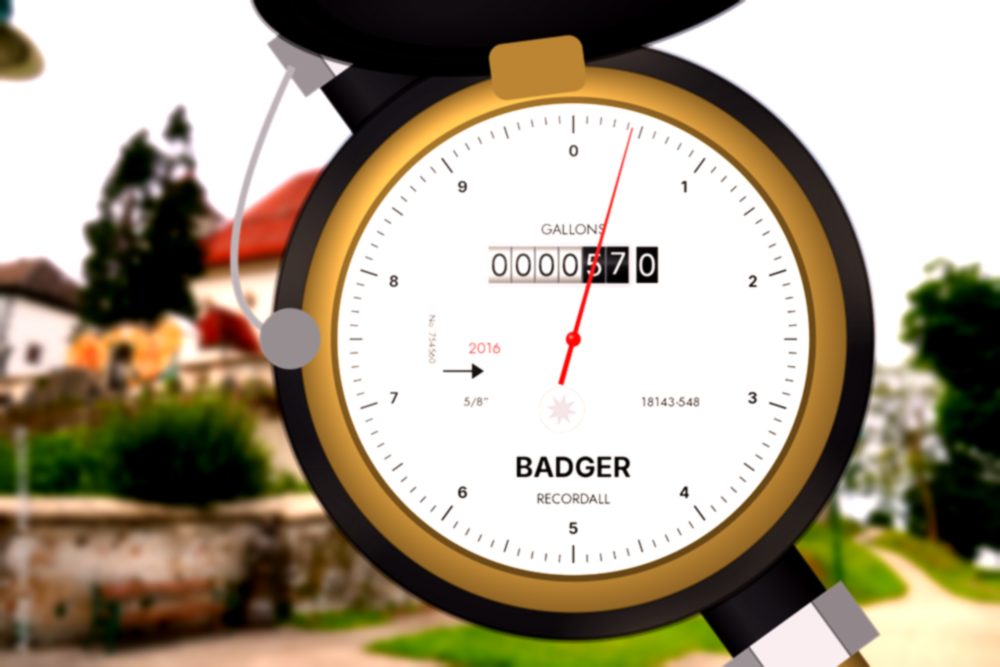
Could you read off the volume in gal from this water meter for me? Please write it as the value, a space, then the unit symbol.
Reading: 570.4 gal
